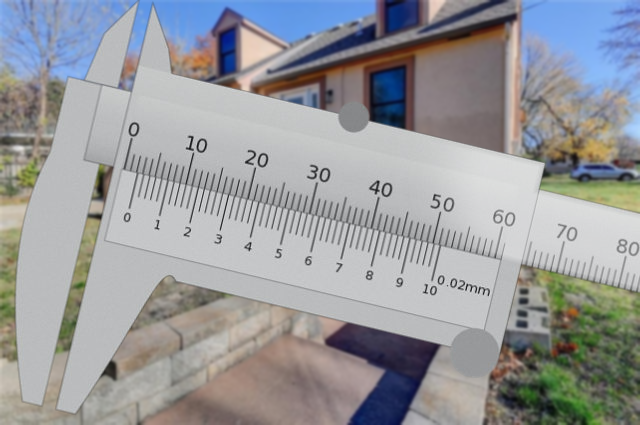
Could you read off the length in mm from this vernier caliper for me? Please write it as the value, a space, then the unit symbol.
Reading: 2.2 mm
